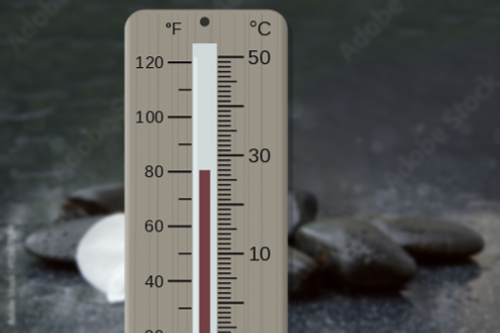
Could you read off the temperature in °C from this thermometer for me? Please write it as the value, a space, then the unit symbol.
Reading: 27 °C
